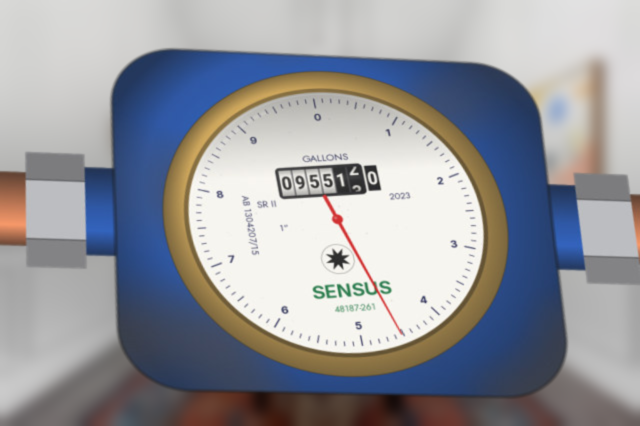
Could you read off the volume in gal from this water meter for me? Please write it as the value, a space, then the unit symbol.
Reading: 955124.5 gal
